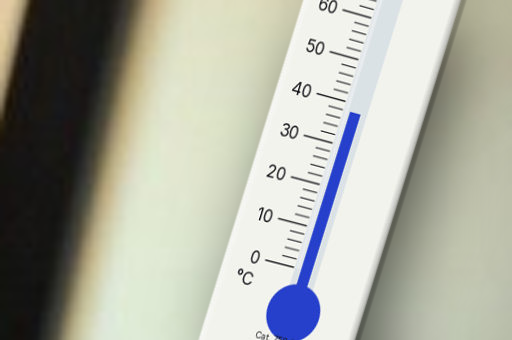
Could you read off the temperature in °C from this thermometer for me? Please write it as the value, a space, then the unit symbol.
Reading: 38 °C
